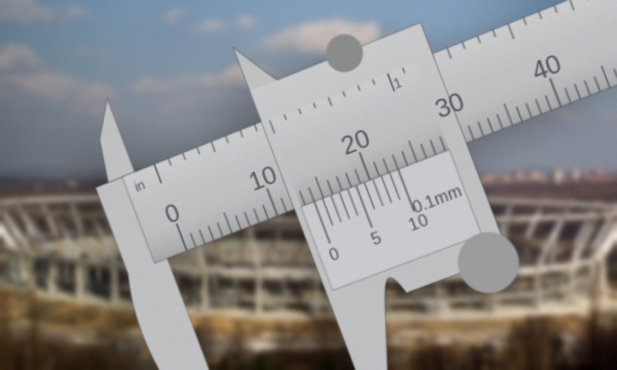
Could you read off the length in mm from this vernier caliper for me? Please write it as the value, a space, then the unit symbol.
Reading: 14.0 mm
